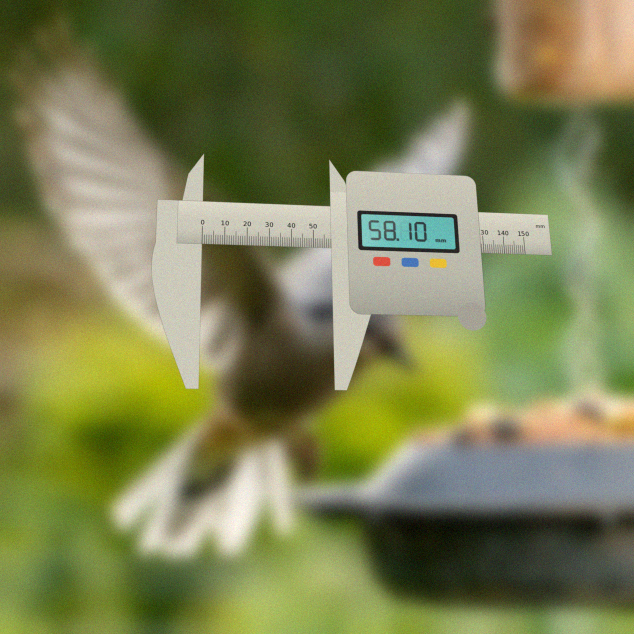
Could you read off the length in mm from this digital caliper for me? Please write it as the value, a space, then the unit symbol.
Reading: 58.10 mm
